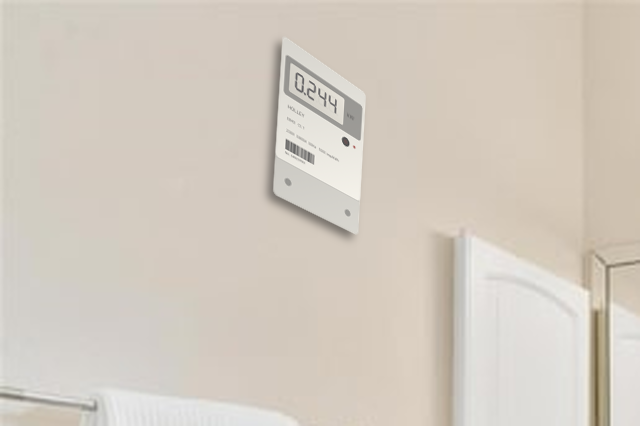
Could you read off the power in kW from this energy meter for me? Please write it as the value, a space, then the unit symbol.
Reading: 0.244 kW
